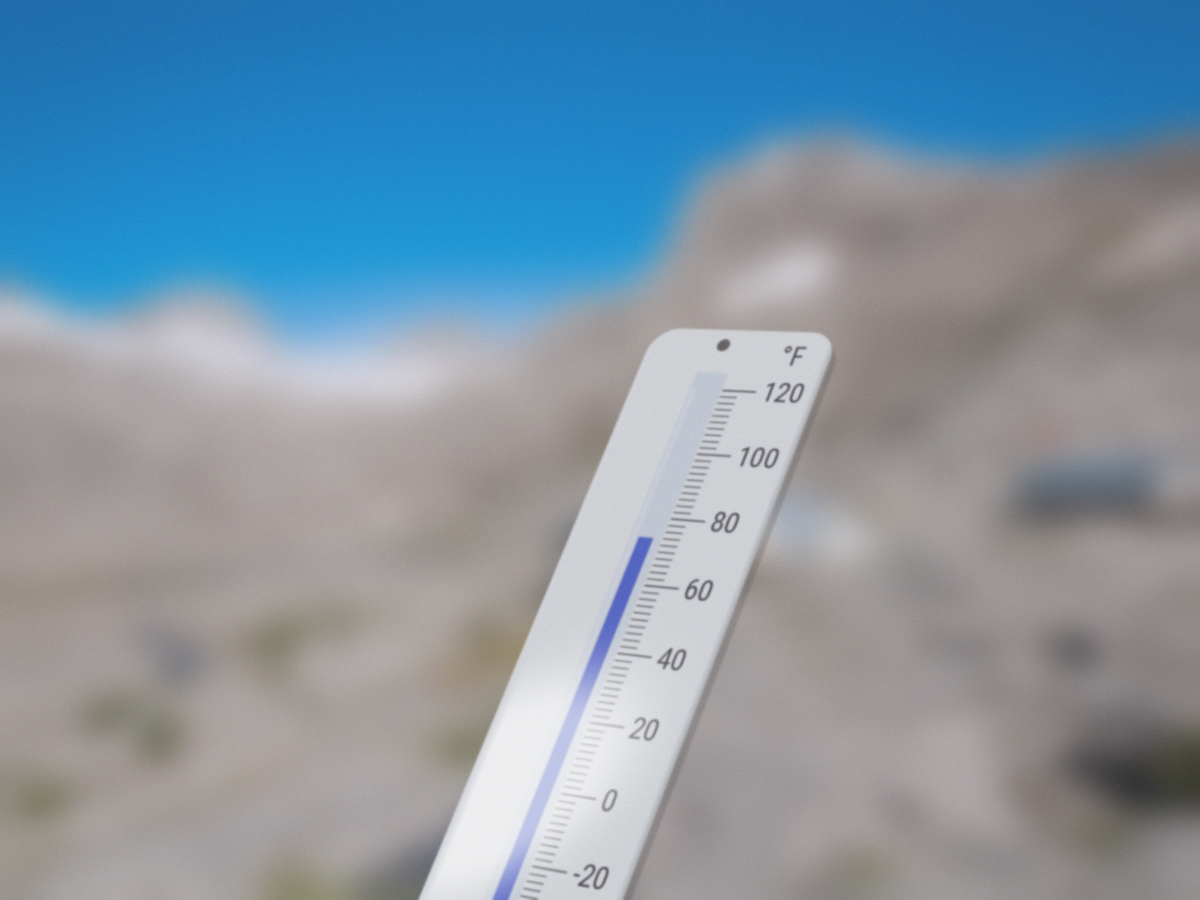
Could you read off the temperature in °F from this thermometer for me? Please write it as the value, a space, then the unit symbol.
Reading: 74 °F
